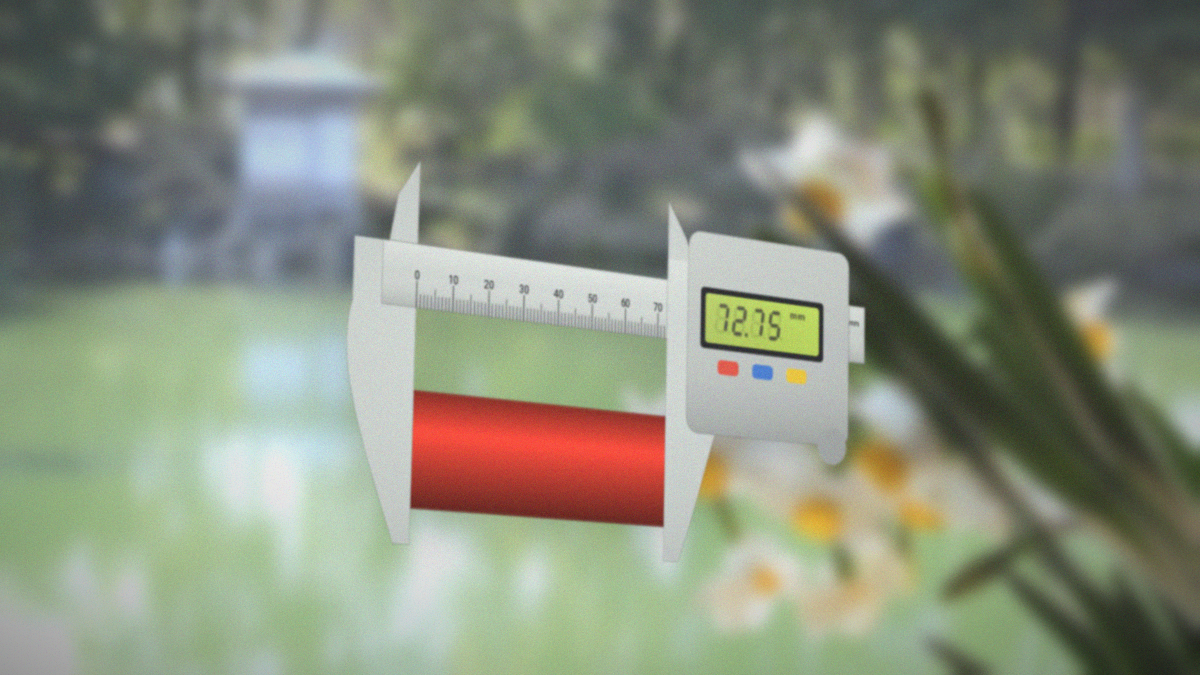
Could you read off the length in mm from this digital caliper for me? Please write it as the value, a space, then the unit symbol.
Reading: 72.75 mm
